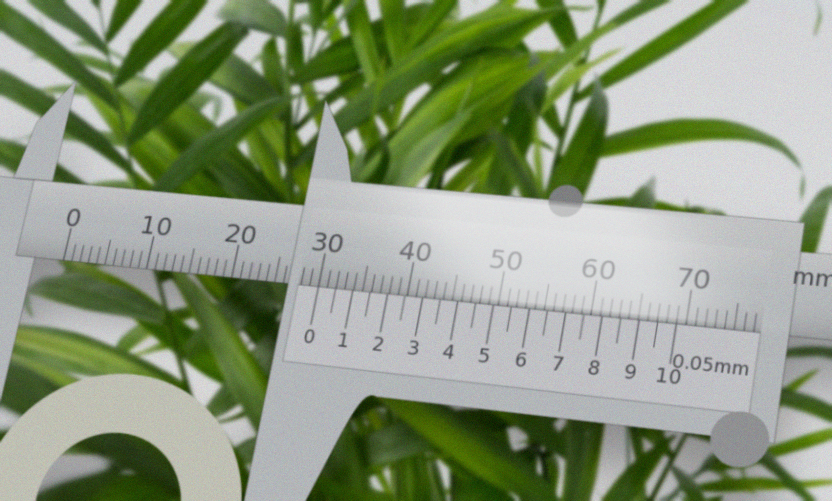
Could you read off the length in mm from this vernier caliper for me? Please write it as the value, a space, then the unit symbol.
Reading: 30.0 mm
